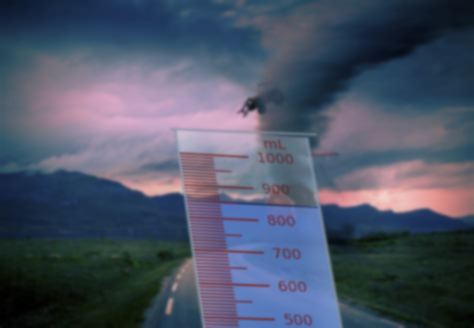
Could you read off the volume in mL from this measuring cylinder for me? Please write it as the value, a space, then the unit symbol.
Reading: 850 mL
